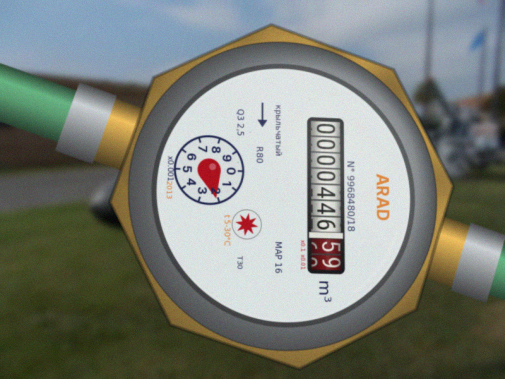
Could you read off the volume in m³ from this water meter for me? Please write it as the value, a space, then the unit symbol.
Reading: 446.592 m³
